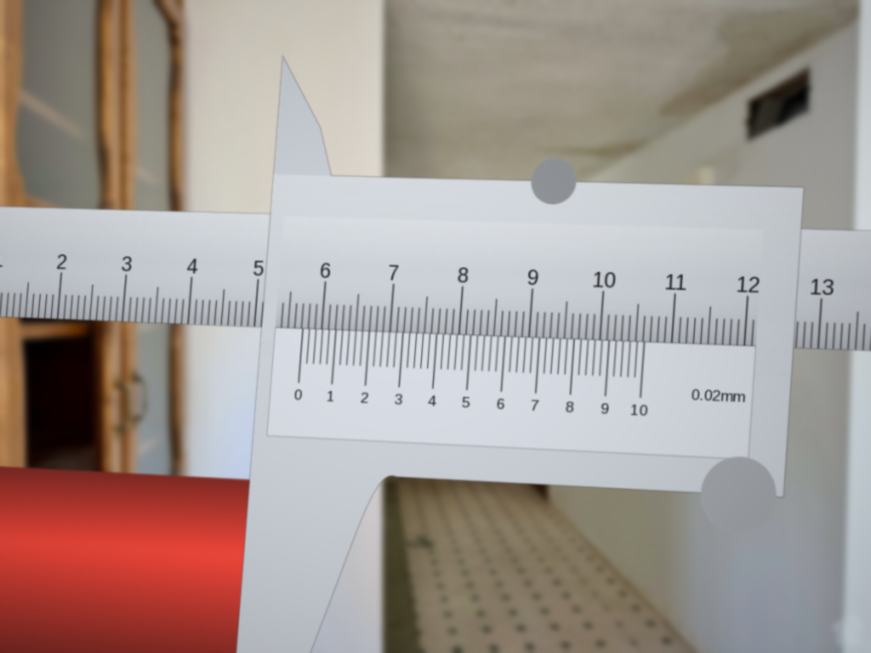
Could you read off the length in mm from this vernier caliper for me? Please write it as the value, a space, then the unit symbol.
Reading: 57.2 mm
